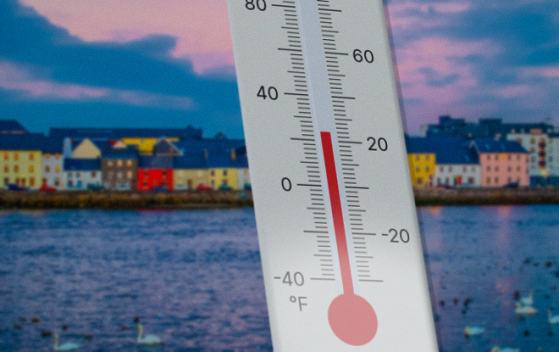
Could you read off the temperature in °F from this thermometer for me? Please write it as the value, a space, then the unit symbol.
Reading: 24 °F
